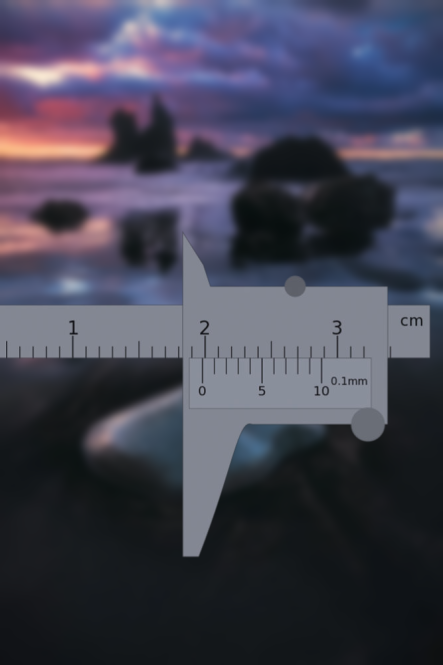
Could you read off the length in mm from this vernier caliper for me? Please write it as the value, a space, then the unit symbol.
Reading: 19.8 mm
